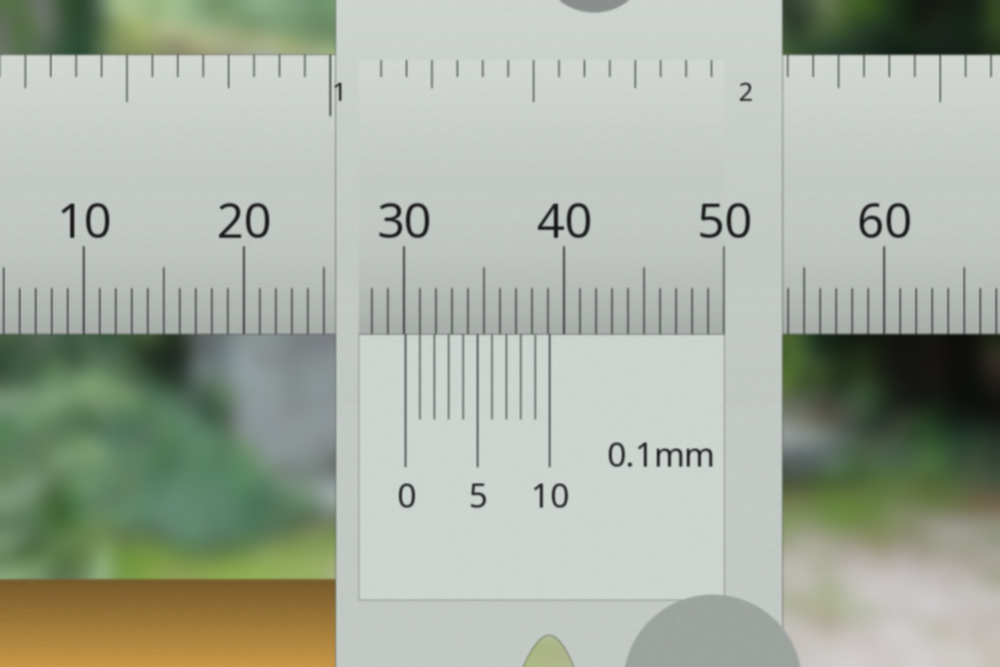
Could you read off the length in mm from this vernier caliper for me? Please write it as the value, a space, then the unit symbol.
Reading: 30.1 mm
